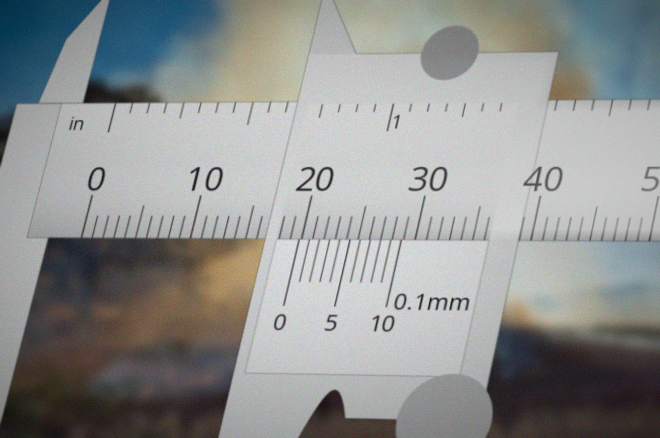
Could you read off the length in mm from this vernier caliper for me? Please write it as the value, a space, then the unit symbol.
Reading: 19.8 mm
